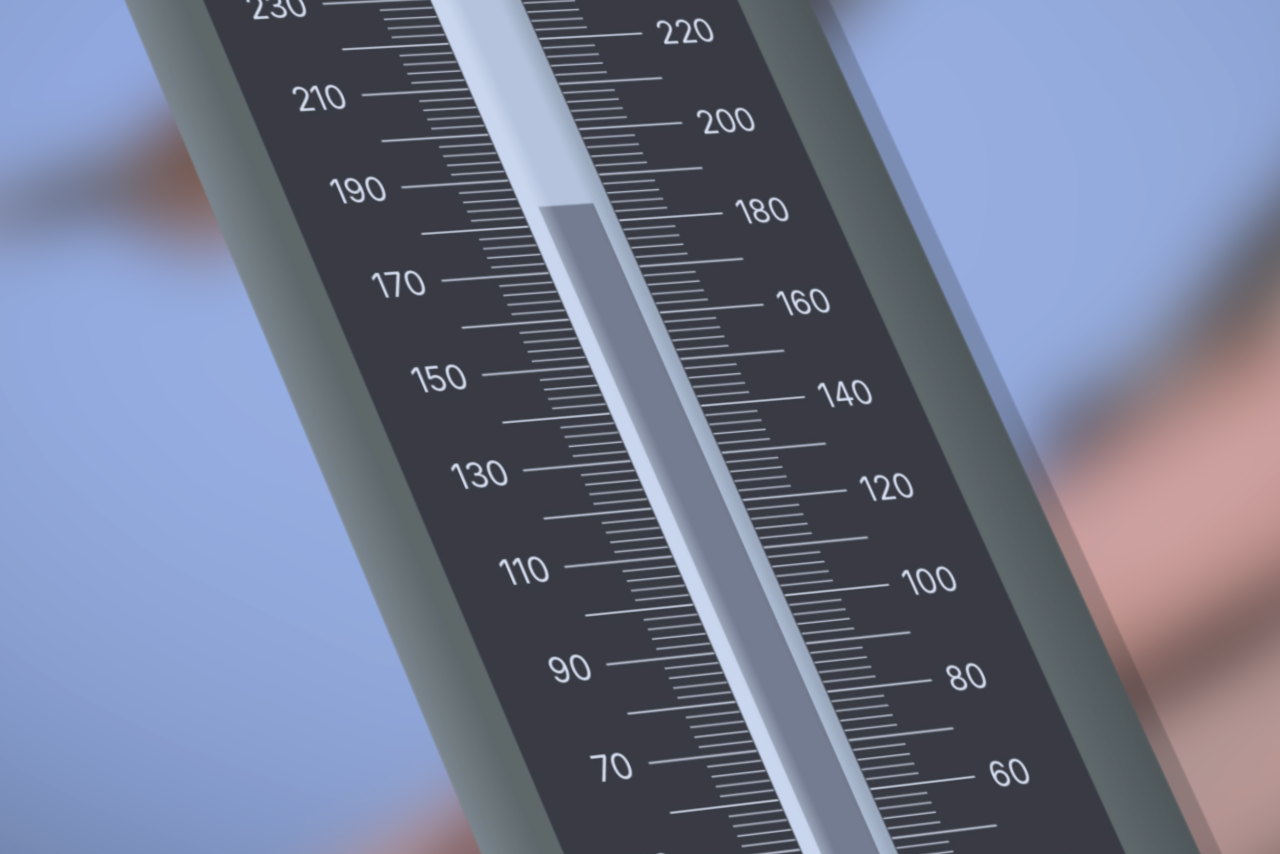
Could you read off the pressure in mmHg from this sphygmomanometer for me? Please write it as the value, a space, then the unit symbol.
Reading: 184 mmHg
